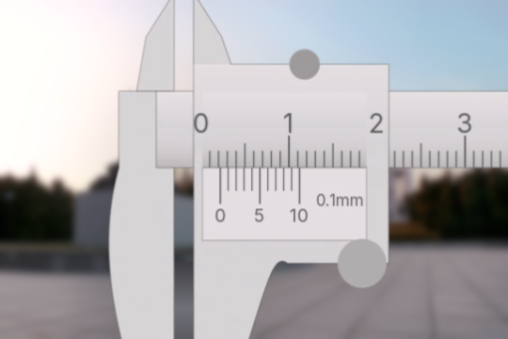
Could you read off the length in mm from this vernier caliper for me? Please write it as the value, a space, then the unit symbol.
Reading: 2.2 mm
